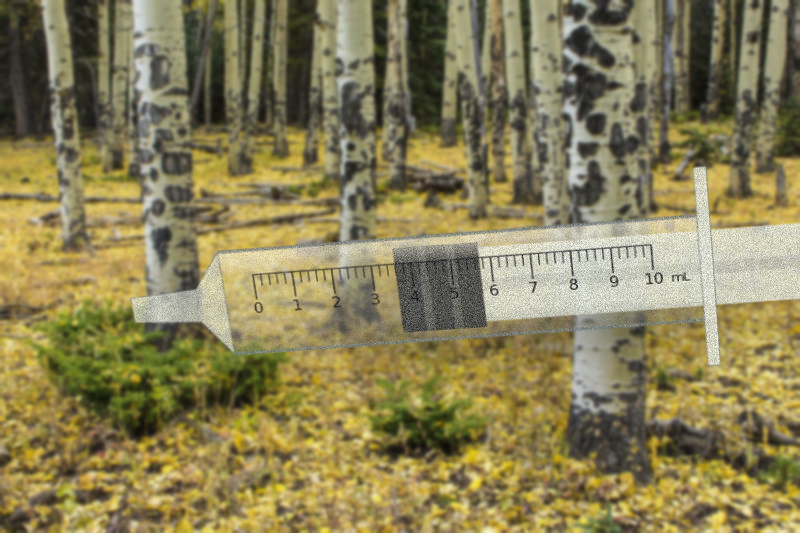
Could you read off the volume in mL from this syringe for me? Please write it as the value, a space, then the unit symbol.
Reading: 3.6 mL
